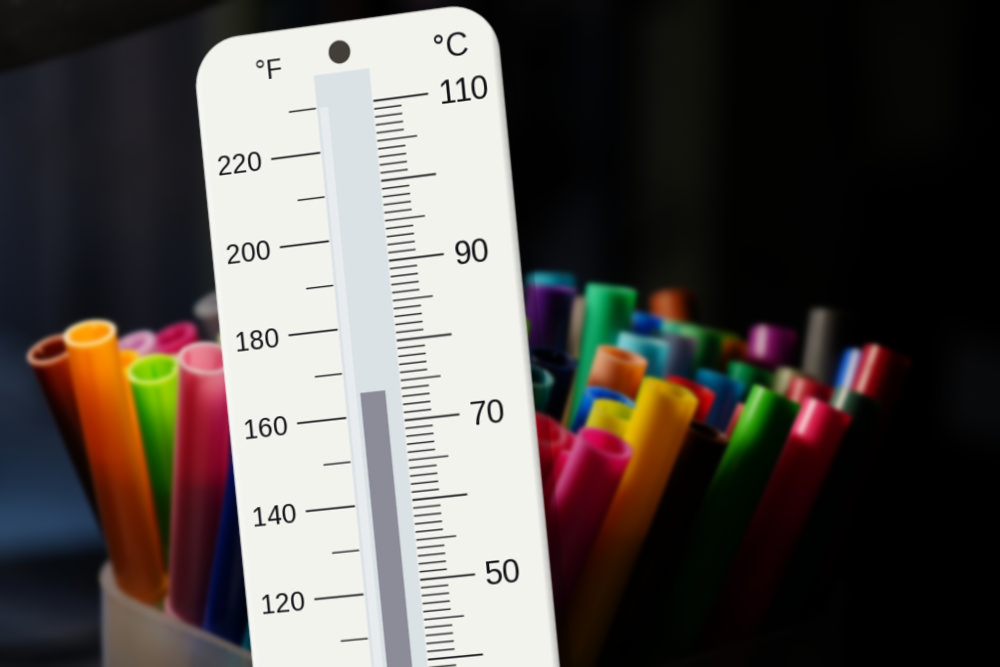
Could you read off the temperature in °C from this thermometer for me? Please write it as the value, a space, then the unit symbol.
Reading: 74 °C
